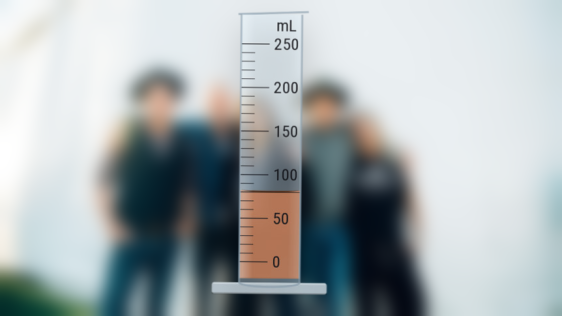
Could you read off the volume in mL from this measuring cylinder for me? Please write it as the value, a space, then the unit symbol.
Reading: 80 mL
